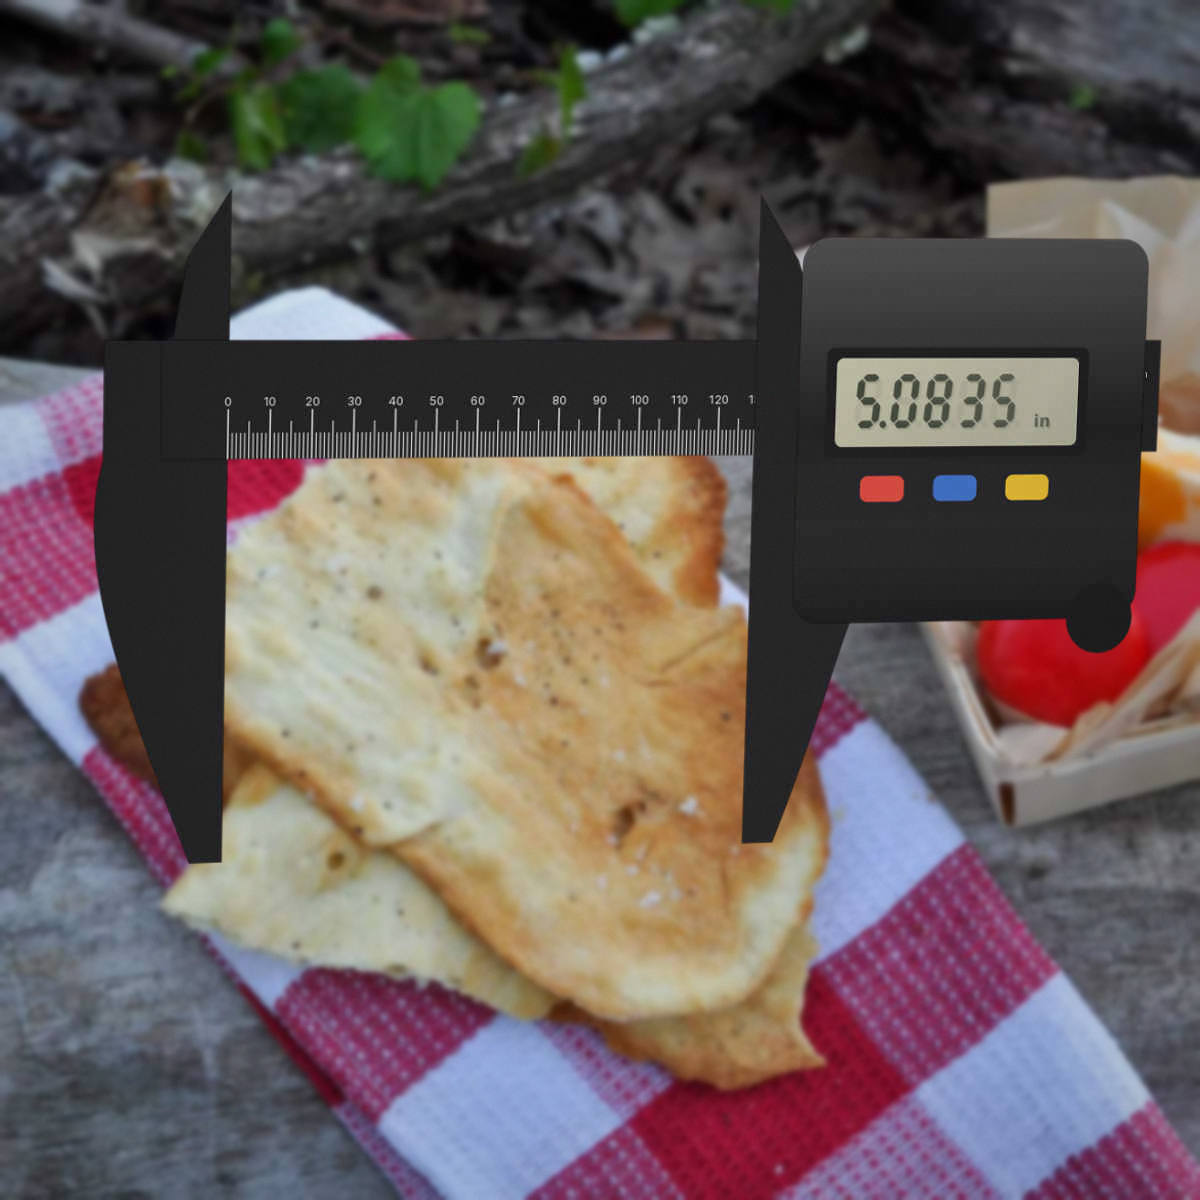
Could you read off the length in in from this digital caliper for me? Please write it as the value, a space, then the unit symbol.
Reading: 5.0835 in
